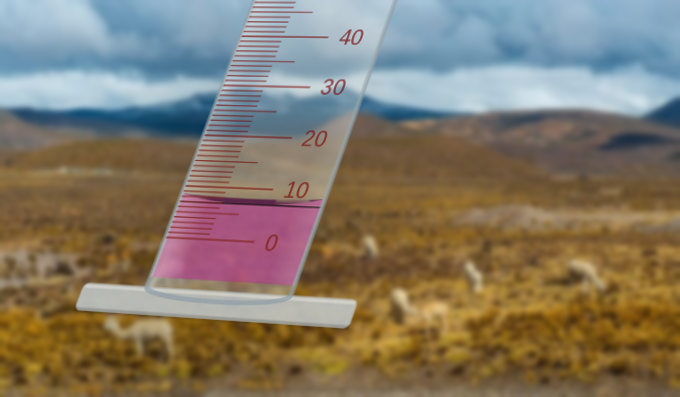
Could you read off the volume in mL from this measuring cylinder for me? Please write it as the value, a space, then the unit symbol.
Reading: 7 mL
